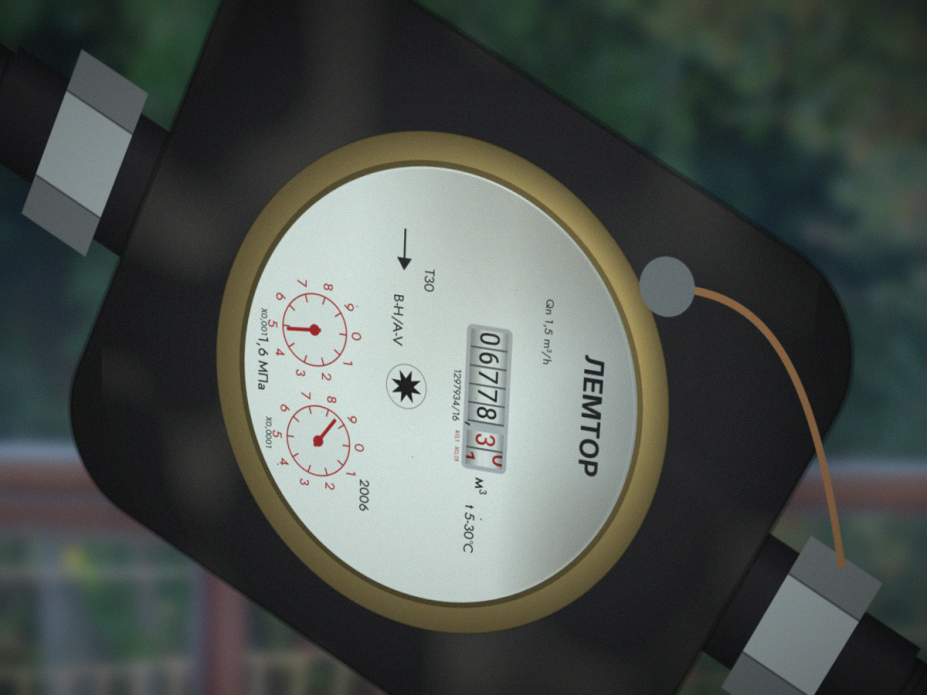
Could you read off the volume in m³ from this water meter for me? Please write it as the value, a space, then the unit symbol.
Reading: 6778.3048 m³
